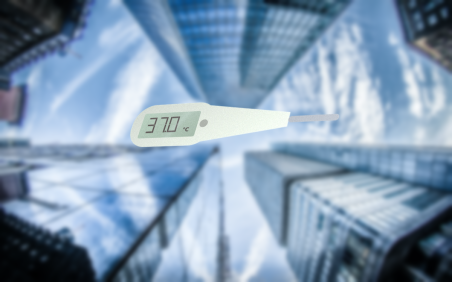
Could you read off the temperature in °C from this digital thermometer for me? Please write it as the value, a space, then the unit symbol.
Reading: 37.0 °C
